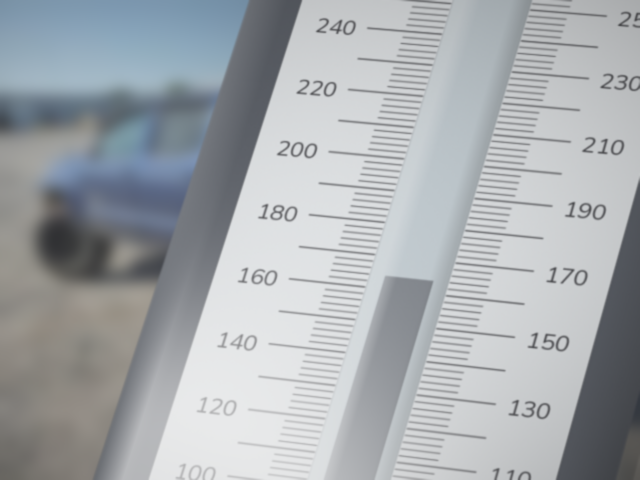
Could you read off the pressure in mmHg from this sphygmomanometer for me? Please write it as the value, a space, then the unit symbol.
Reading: 164 mmHg
